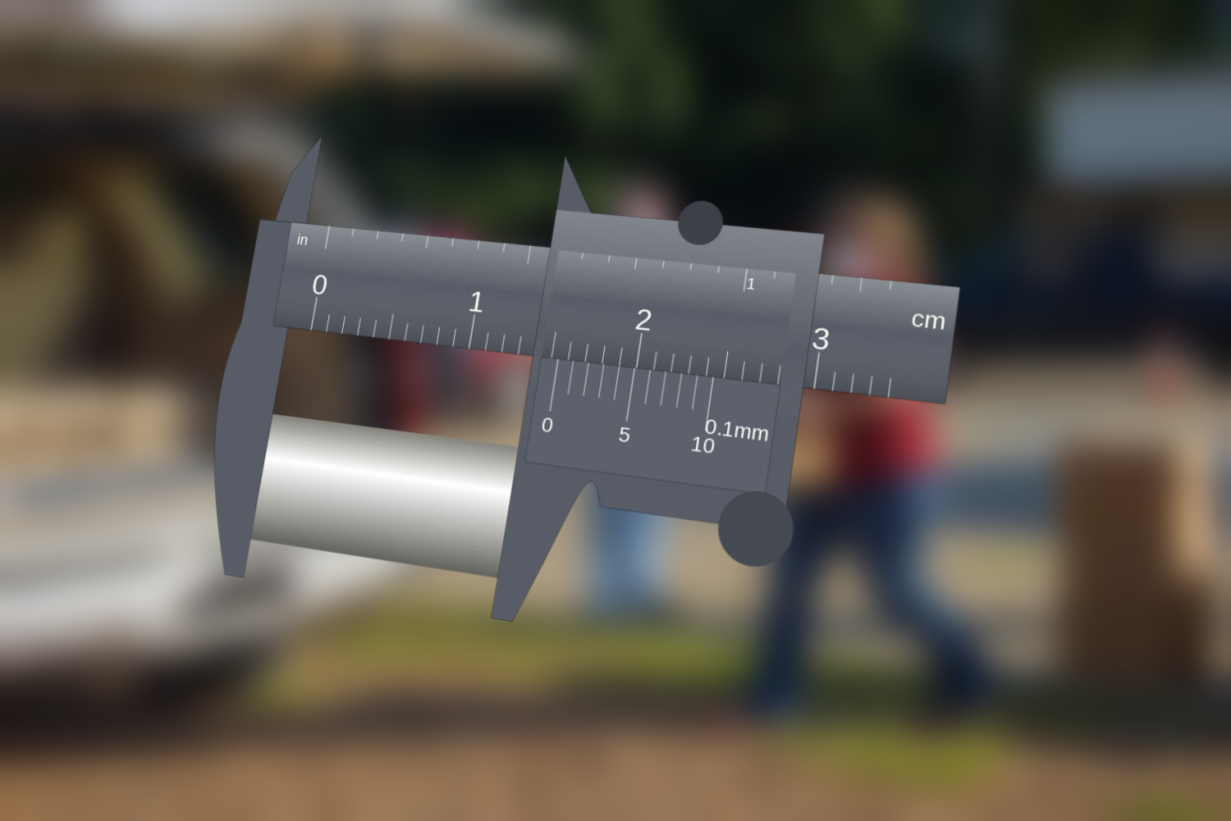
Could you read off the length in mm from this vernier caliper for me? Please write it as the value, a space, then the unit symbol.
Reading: 15.4 mm
